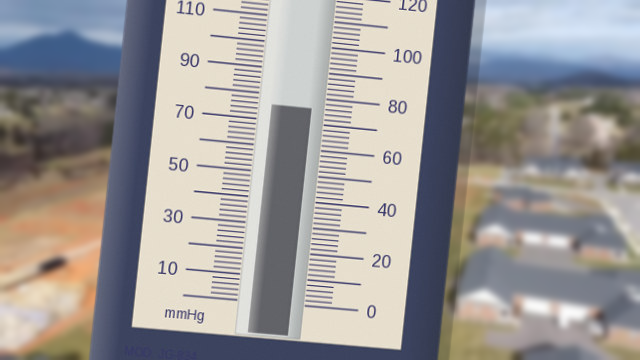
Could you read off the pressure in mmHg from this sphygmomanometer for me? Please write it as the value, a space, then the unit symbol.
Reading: 76 mmHg
